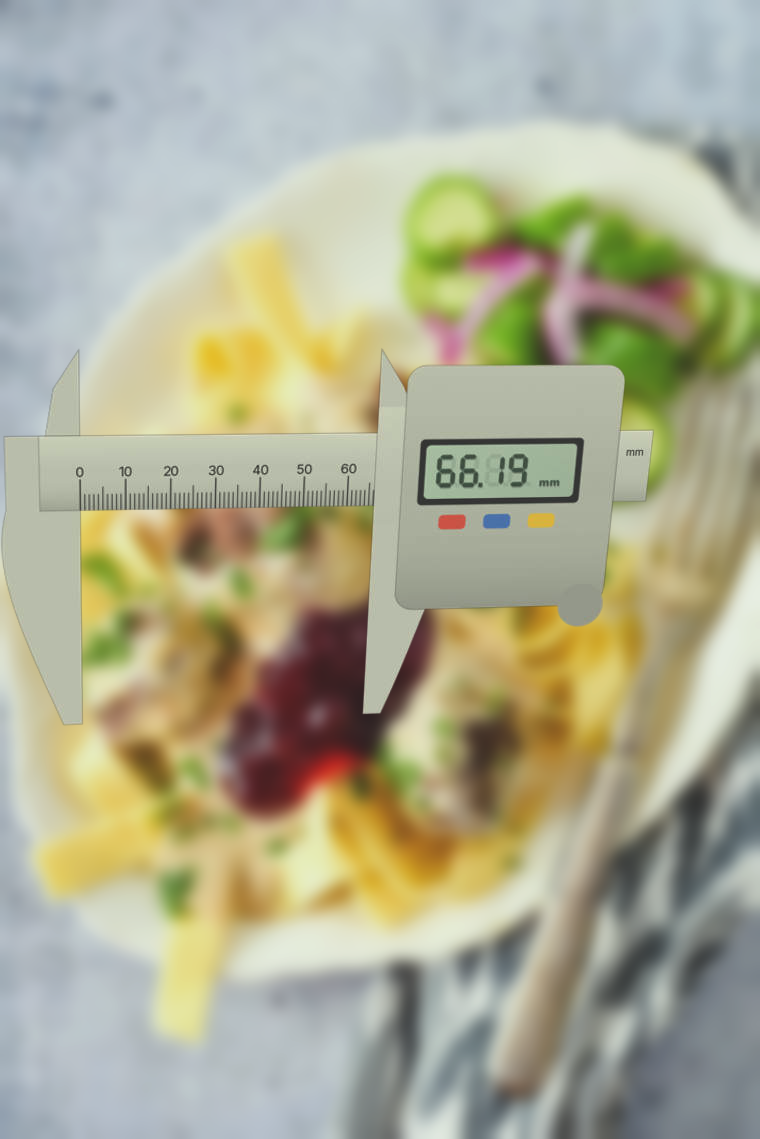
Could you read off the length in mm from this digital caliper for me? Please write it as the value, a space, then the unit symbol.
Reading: 66.19 mm
